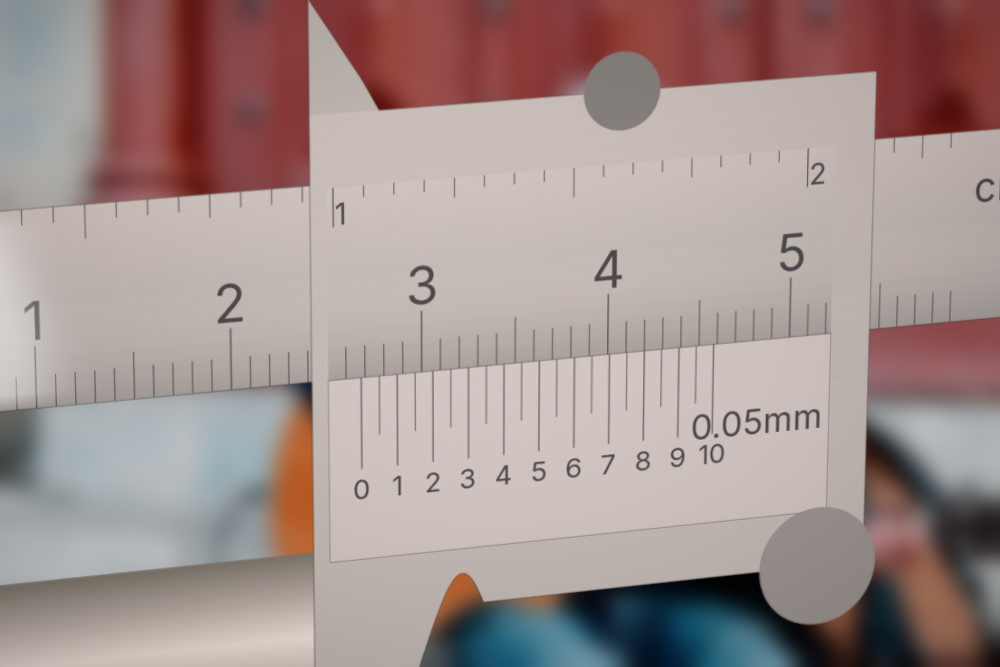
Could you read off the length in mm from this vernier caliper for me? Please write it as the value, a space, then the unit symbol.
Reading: 26.8 mm
